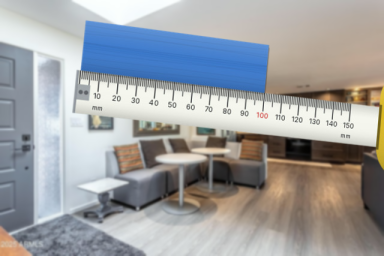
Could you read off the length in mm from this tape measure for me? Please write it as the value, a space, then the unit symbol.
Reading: 100 mm
